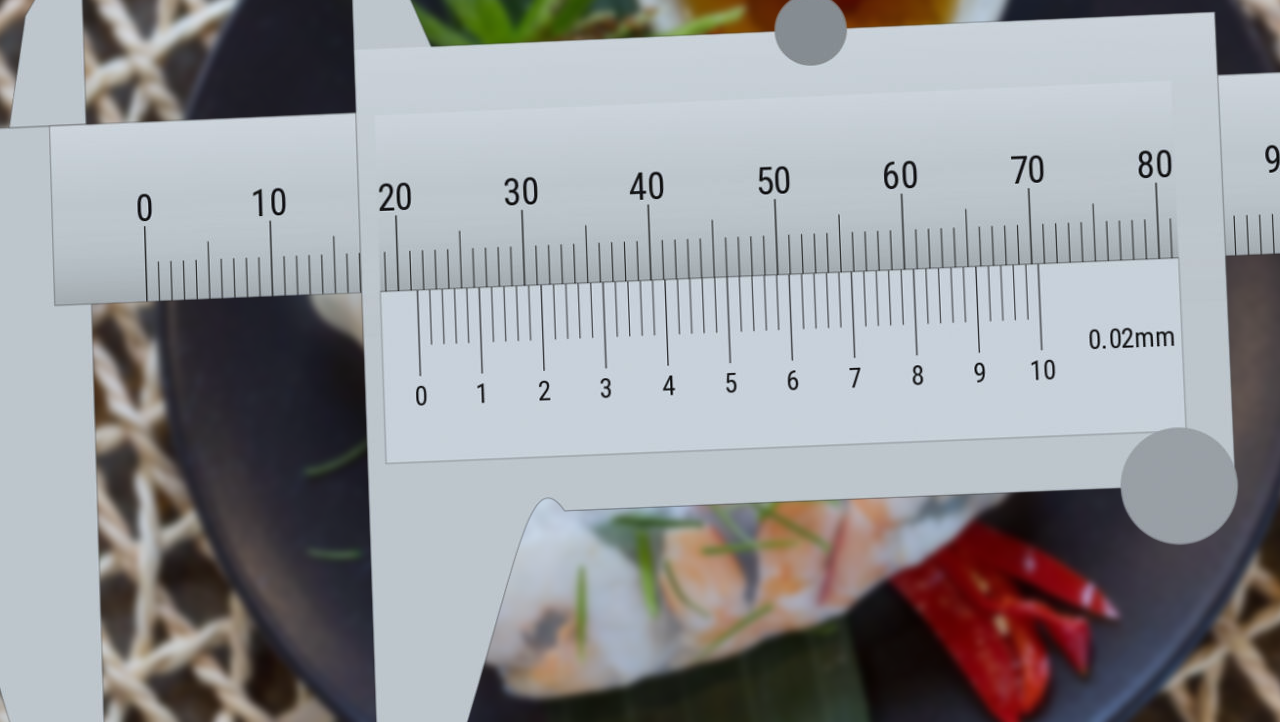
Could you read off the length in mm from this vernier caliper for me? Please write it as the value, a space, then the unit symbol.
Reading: 21.5 mm
